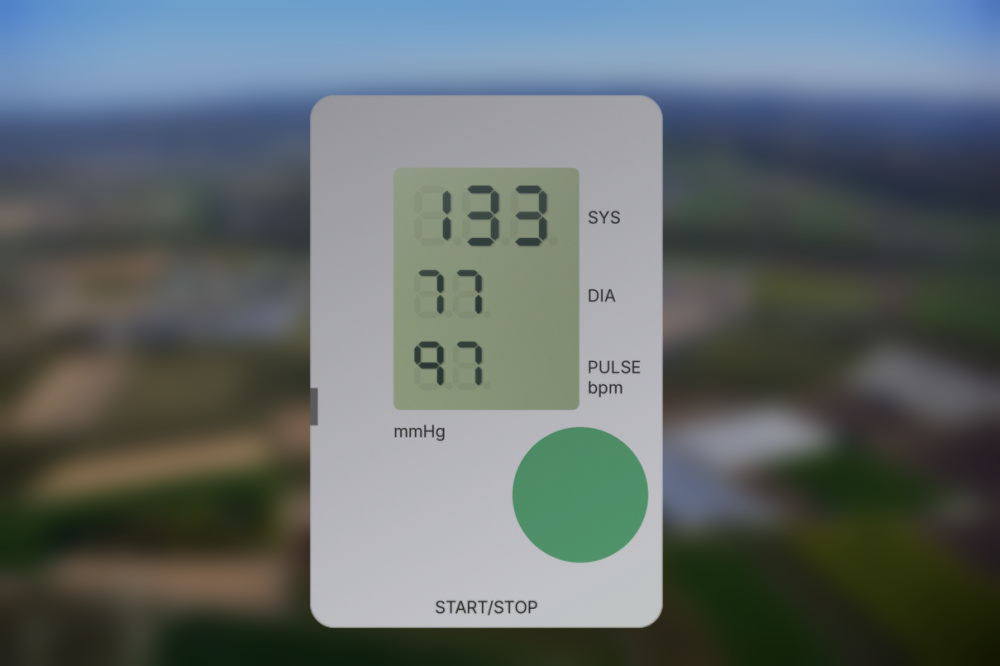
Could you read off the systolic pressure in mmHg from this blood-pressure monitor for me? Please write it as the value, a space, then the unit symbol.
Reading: 133 mmHg
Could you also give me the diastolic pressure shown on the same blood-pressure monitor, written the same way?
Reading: 77 mmHg
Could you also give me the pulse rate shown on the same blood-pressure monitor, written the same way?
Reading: 97 bpm
